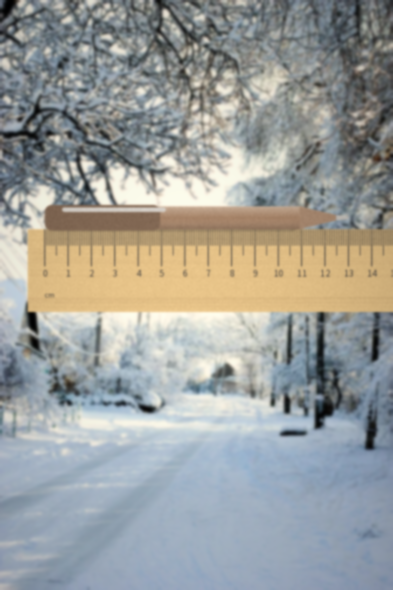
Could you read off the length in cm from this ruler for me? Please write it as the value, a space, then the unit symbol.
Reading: 13 cm
